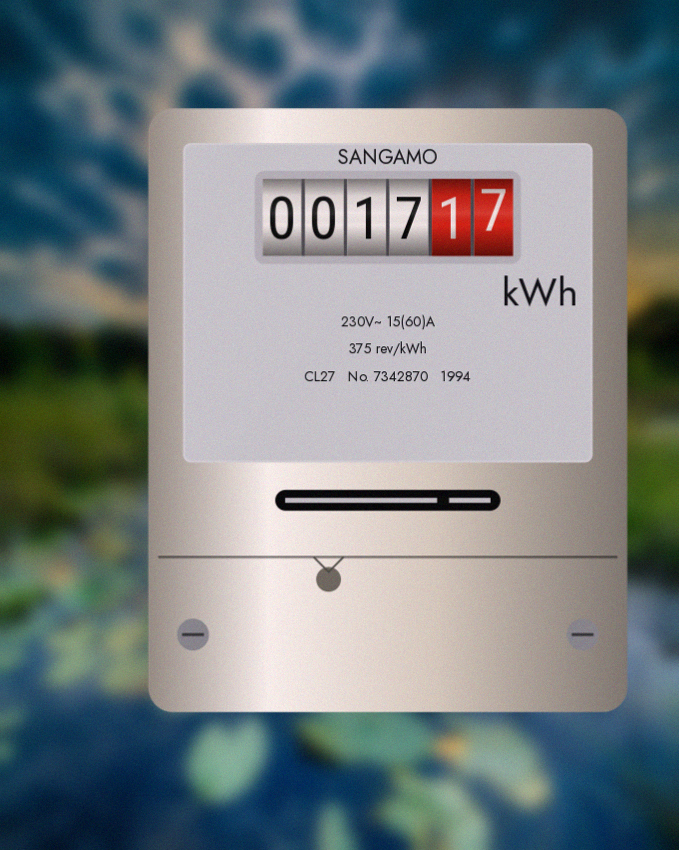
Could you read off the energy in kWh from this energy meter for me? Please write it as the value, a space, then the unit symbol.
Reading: 17.17 kWh
